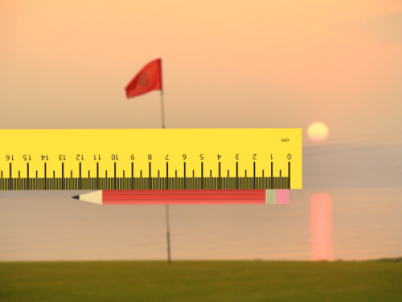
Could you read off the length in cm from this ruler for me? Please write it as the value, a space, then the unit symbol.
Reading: 12.5 cm
